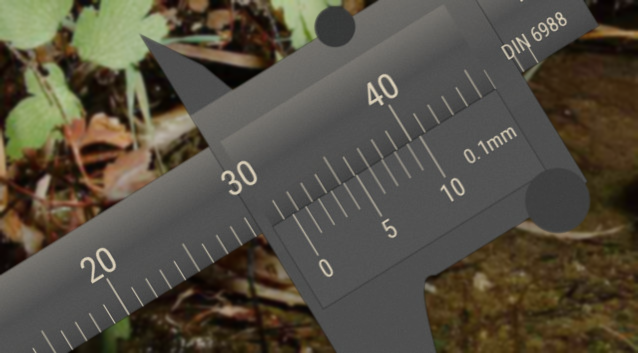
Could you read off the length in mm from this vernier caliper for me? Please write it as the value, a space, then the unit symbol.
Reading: 31.6 mm
